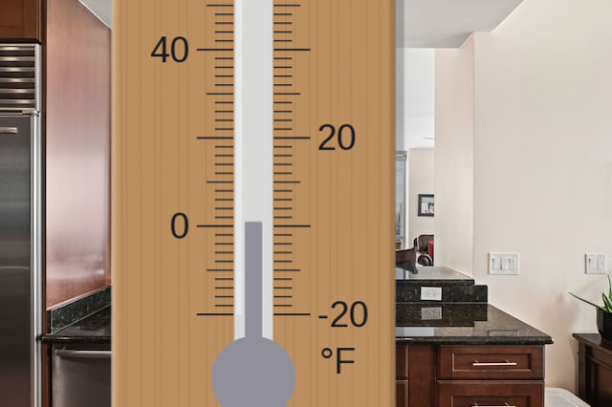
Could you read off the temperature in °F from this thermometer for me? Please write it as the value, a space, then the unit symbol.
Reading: 1 °F
